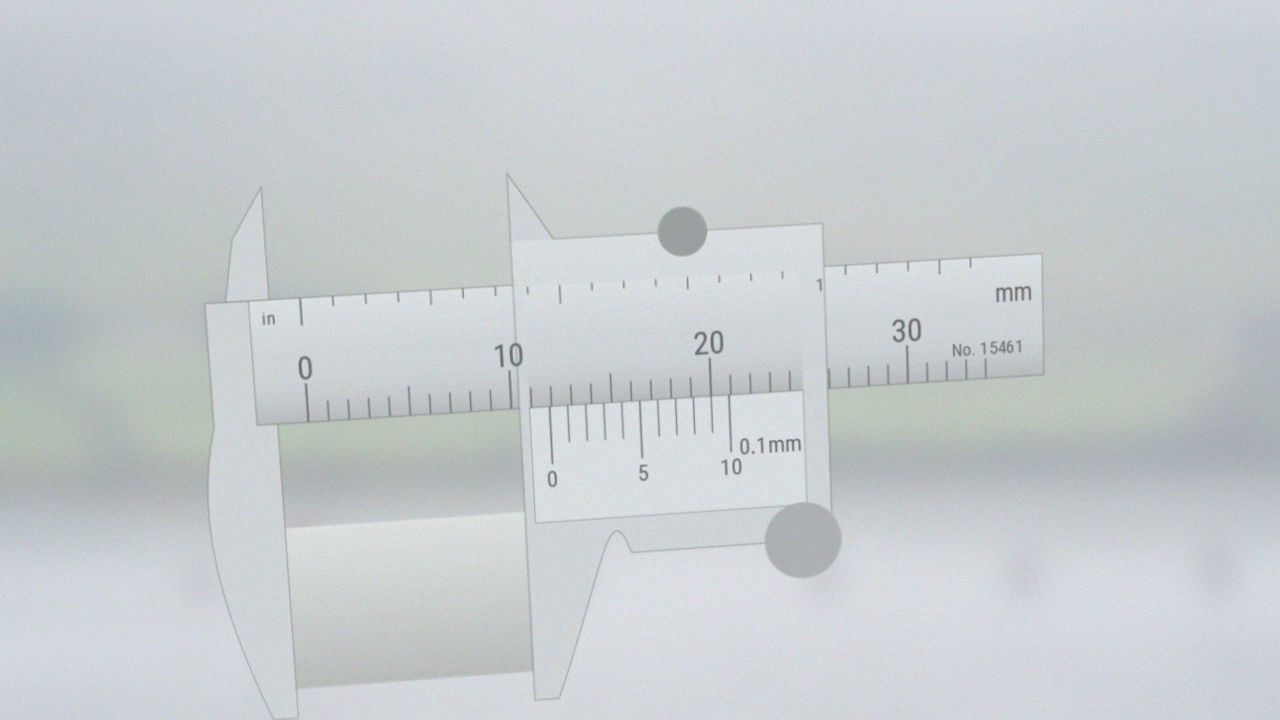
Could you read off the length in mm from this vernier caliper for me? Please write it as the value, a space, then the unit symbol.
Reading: 11.9 mm
